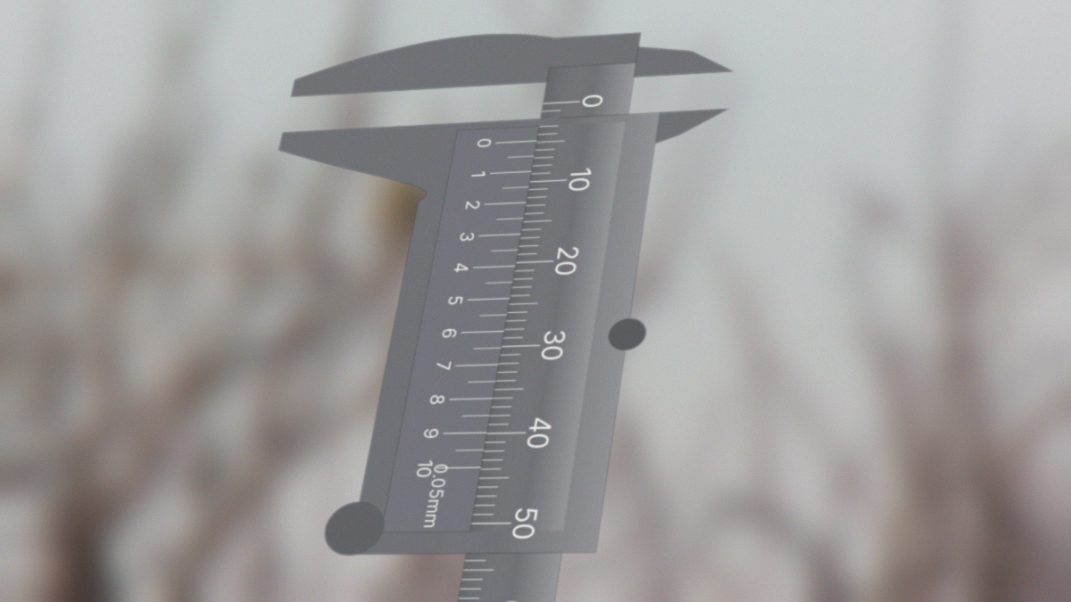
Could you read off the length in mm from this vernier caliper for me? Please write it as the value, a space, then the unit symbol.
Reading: 4.8 mm
